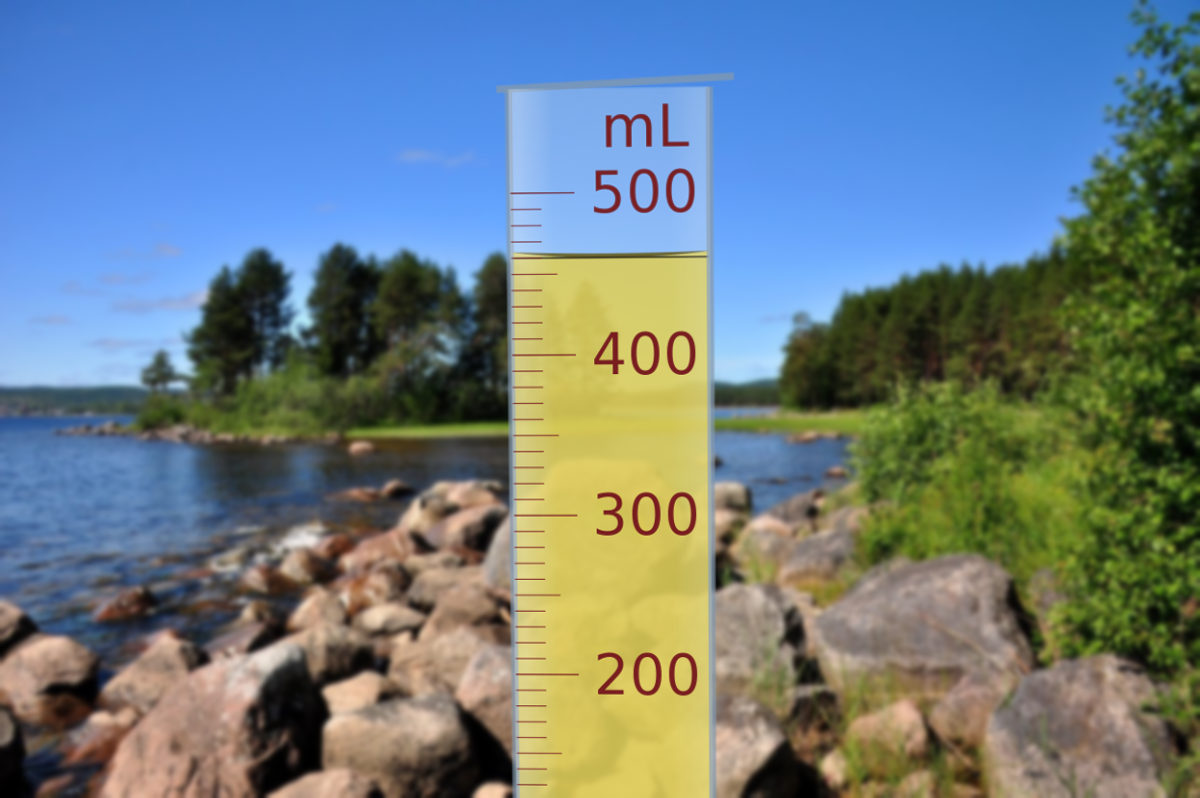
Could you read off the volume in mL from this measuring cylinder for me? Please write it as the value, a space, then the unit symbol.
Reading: 460 mL
